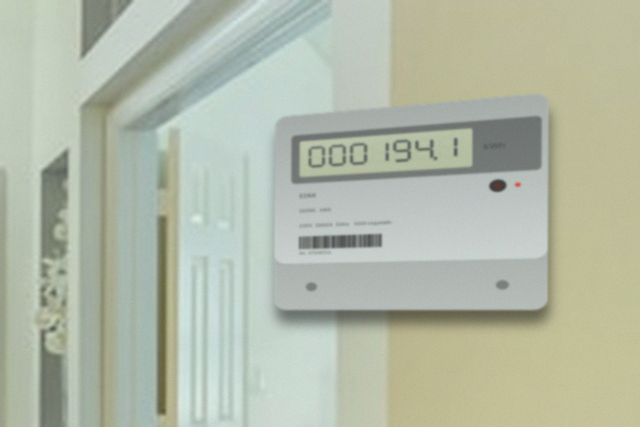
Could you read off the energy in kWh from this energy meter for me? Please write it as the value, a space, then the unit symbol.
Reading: 194.1 kWh
